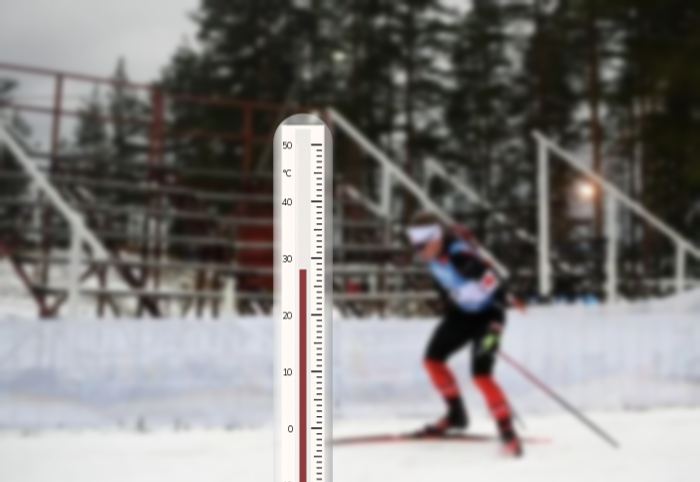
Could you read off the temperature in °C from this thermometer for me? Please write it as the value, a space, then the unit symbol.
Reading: 28 °C
